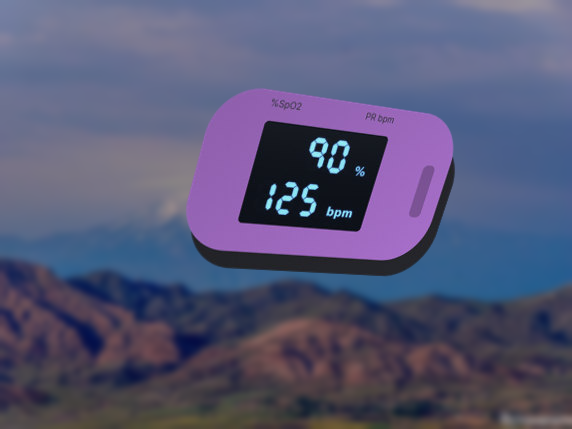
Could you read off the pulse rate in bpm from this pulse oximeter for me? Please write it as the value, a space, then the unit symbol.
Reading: 125 bpm
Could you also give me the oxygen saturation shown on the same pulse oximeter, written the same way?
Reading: 90 %
